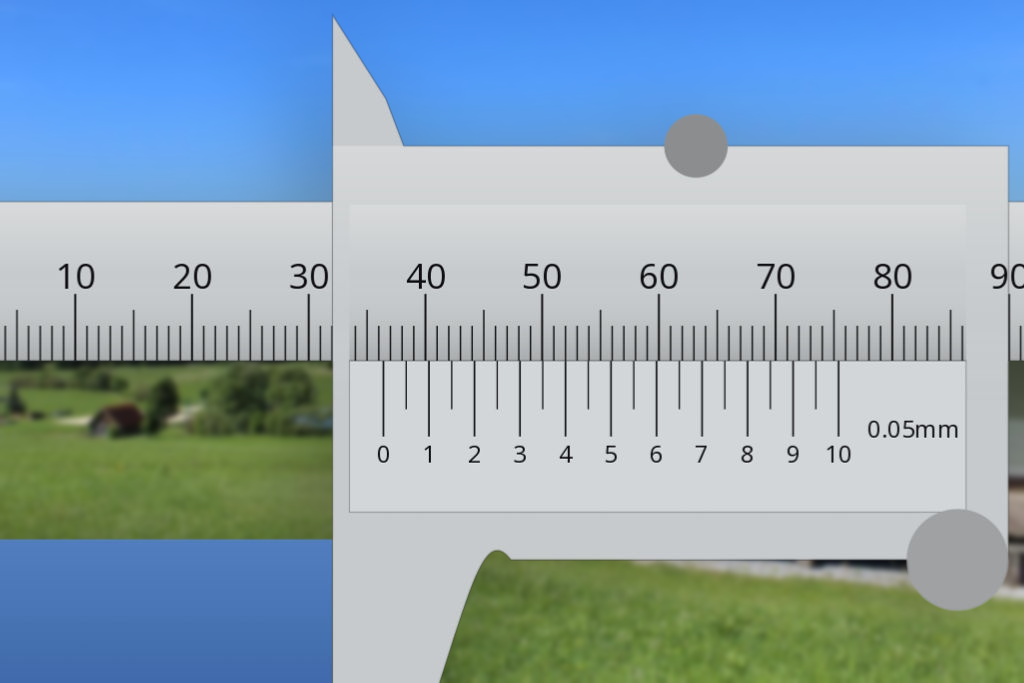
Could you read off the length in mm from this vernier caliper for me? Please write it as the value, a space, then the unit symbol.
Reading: 36.4 mm
